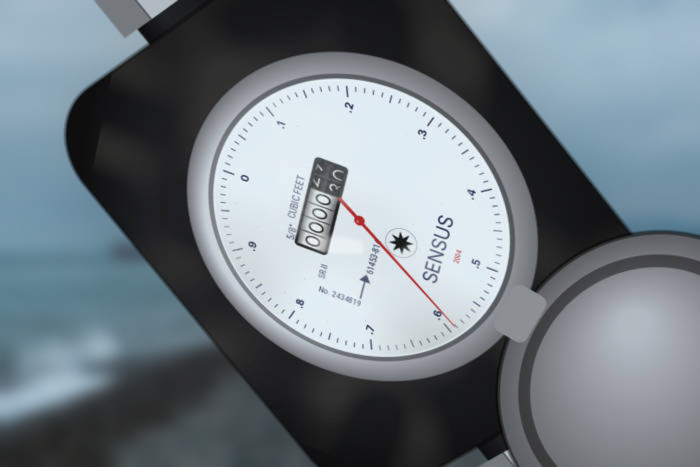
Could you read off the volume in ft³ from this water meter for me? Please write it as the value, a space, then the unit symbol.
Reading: 29.59 ft³
